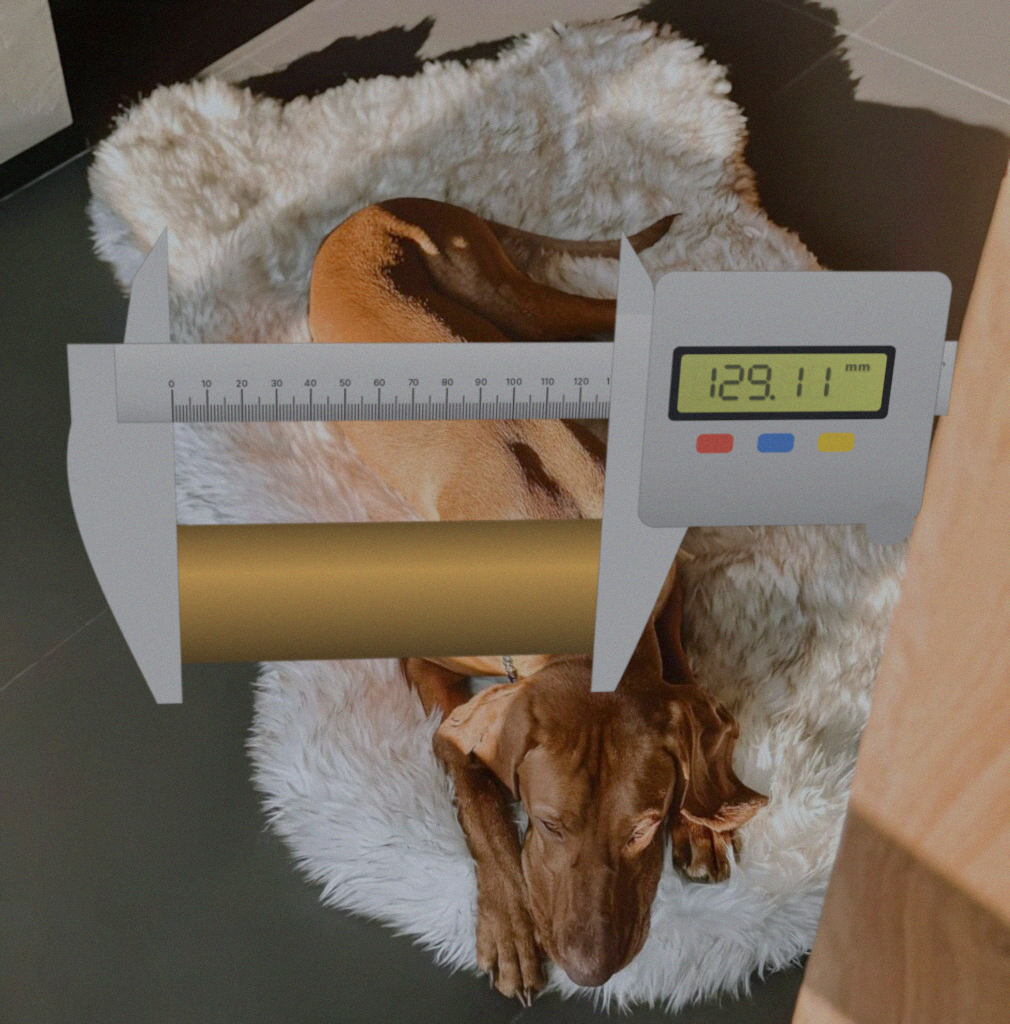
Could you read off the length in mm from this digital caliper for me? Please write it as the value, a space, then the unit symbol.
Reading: 129.11 mm
